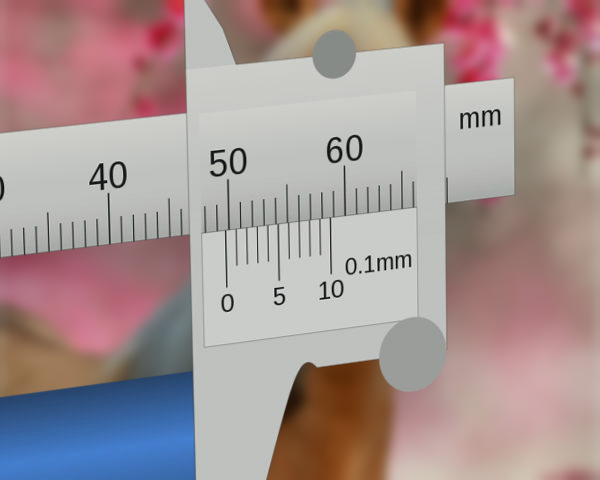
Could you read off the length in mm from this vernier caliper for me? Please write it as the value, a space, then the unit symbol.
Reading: 49.7 mm
